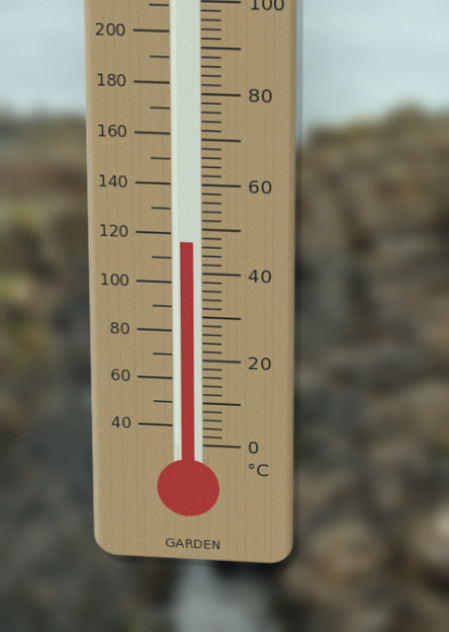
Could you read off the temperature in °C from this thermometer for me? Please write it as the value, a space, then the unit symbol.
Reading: 47 °C
